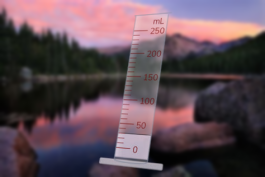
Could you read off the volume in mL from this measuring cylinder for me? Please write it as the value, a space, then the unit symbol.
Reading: 30 mL
